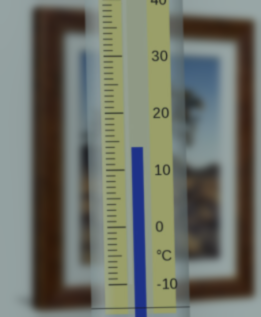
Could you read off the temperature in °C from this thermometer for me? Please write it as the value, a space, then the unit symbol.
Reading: 14 °C
